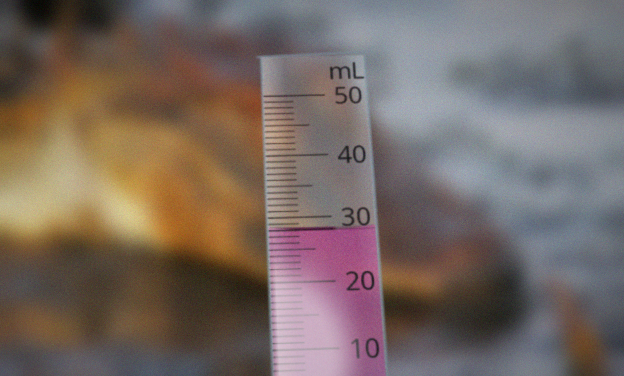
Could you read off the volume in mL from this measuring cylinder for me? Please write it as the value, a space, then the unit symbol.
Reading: 28 mL
